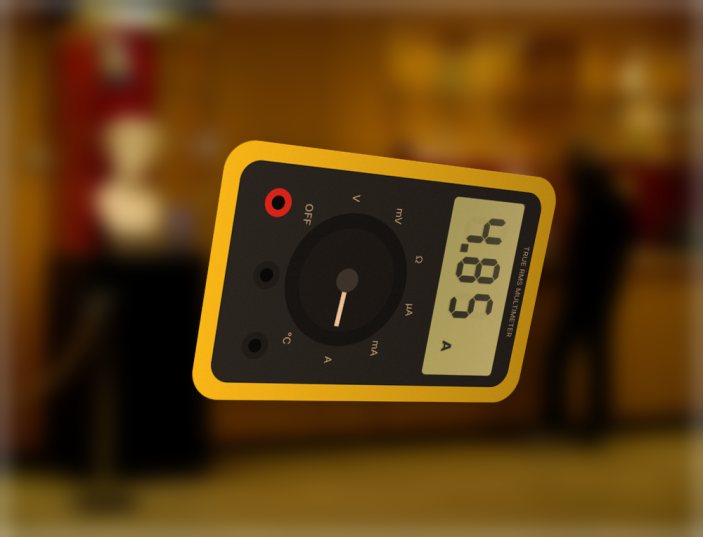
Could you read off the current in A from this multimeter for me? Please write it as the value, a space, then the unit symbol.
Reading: 4.85 A
